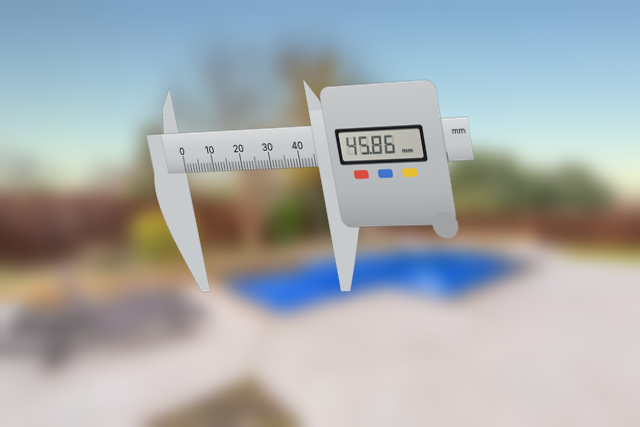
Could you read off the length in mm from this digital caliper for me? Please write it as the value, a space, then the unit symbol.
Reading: 45.86 mm
